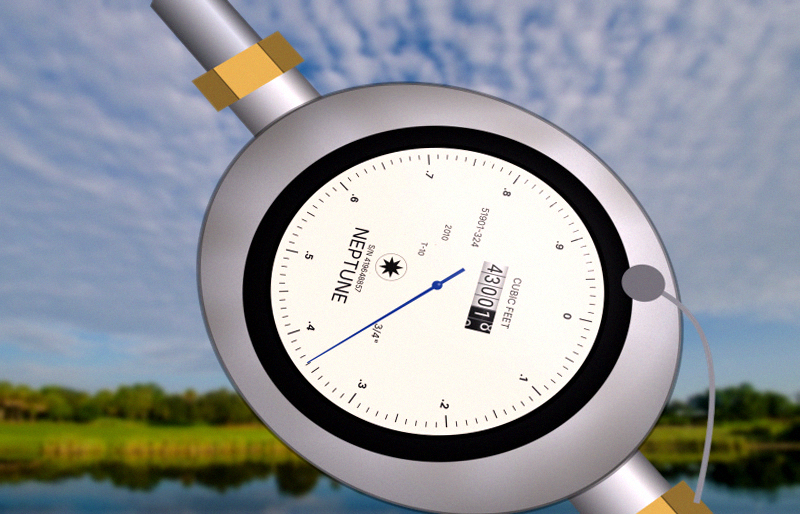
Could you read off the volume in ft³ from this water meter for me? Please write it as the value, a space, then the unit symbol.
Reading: 430018.36 ft³
